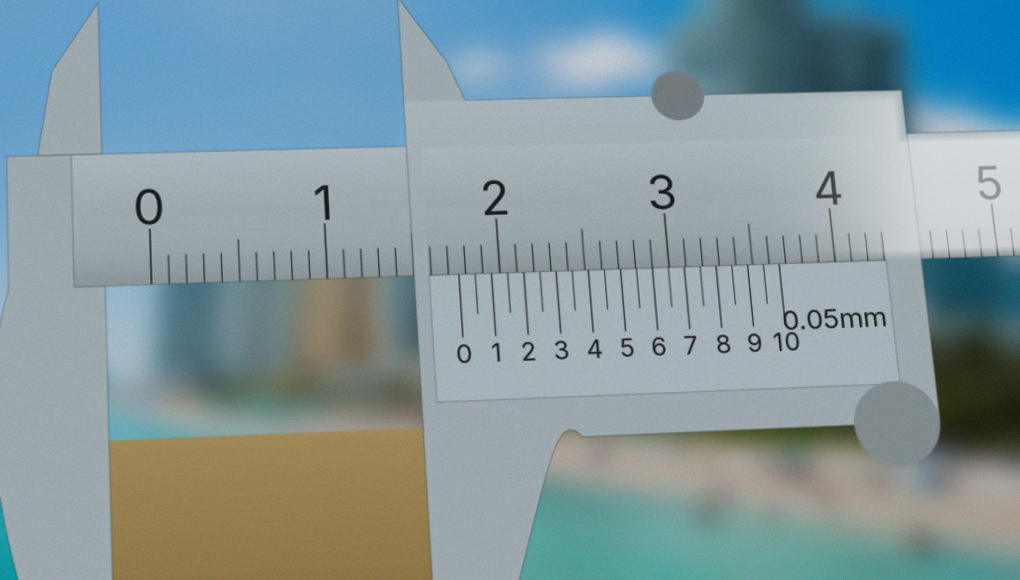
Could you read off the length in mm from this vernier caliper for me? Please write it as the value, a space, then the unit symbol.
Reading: 17.6 mm
